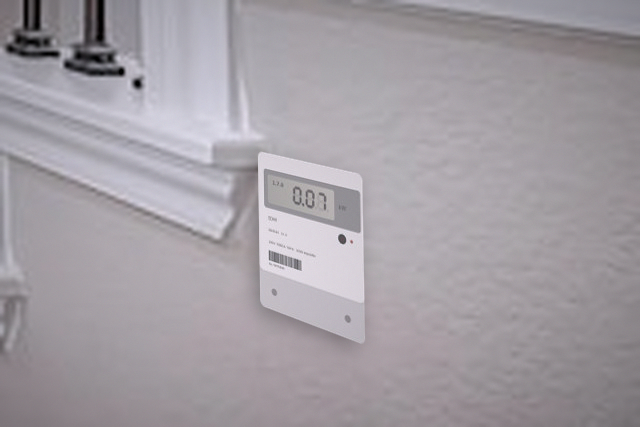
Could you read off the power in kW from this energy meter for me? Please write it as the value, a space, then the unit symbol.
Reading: 0.07 kW
